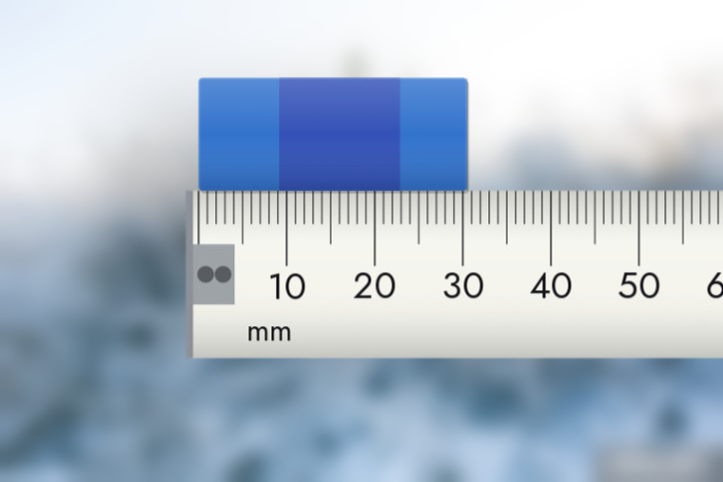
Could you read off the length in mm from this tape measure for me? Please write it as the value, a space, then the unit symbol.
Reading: 30.5 mm
